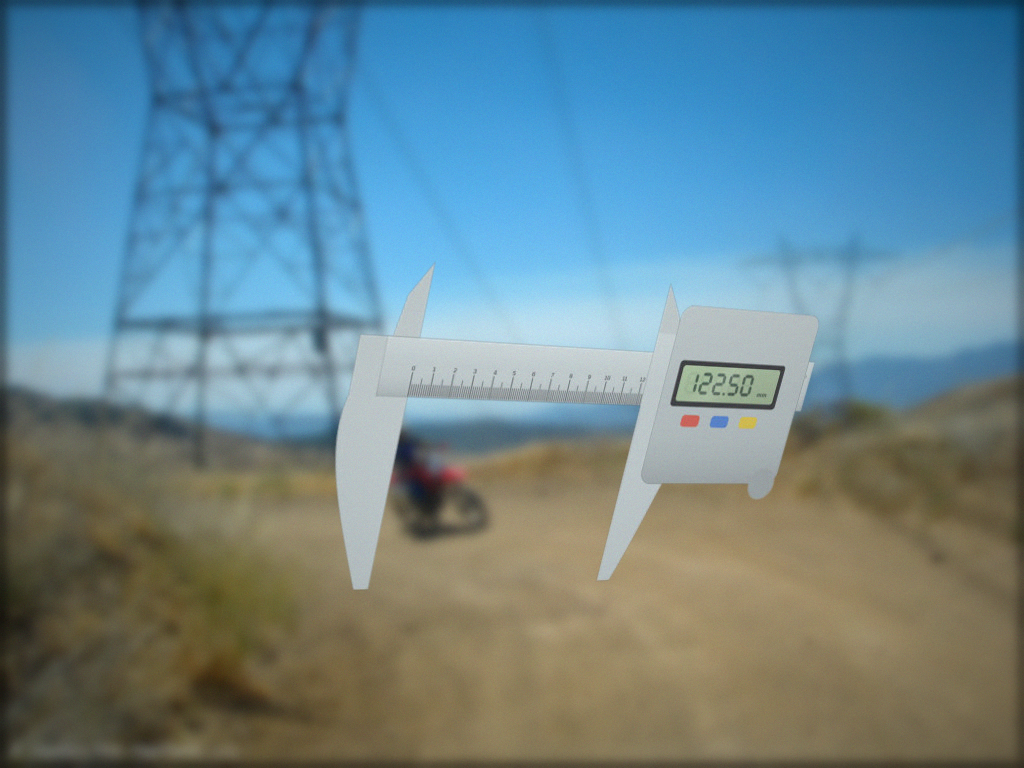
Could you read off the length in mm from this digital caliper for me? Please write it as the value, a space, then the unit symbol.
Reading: 122.50 mm
